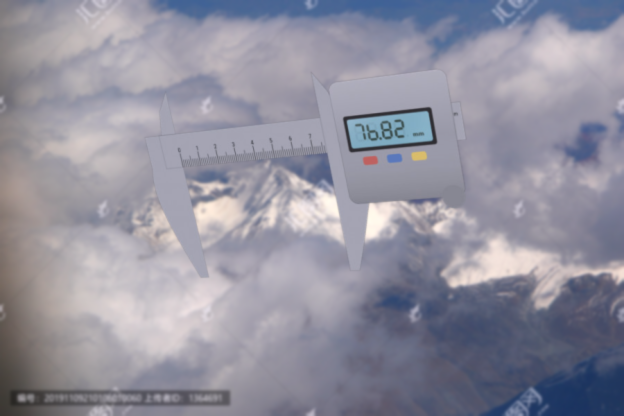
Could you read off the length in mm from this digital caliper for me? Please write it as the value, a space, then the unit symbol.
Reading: 76.82 mm
